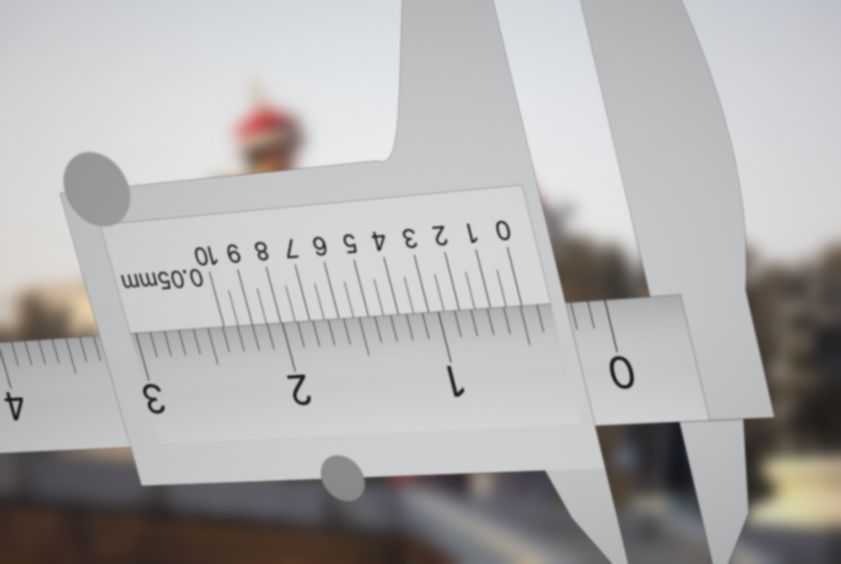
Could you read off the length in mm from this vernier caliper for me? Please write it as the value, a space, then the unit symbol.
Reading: 4.9 mm
